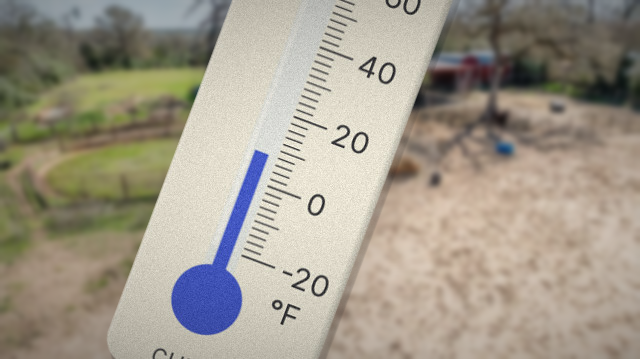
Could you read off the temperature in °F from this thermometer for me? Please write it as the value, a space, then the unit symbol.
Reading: 8 °F
